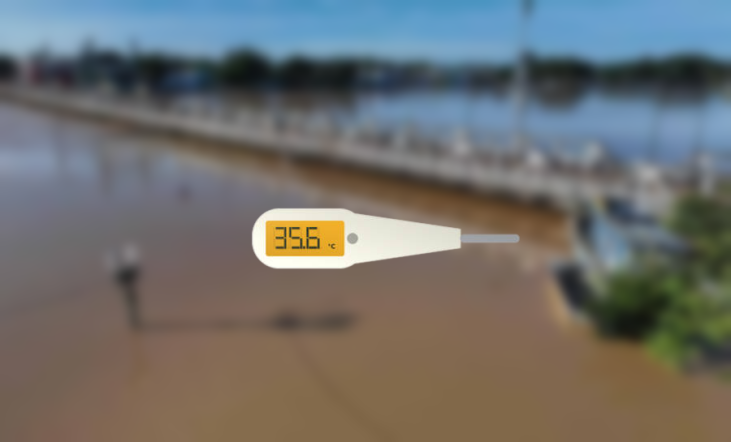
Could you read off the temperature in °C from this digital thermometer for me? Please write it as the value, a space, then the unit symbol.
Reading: 35.6 °C
